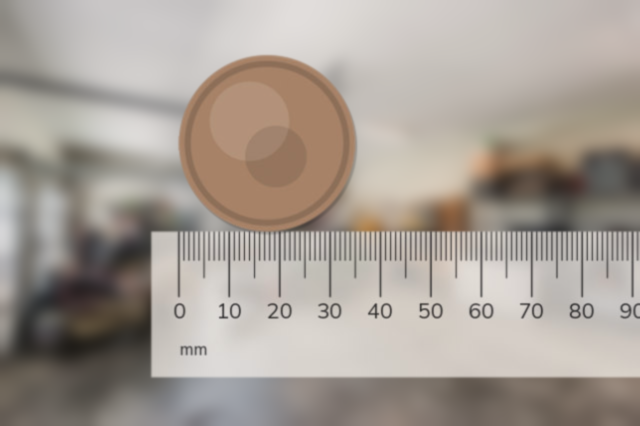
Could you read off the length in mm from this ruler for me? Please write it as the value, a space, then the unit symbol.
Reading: 35 mm
